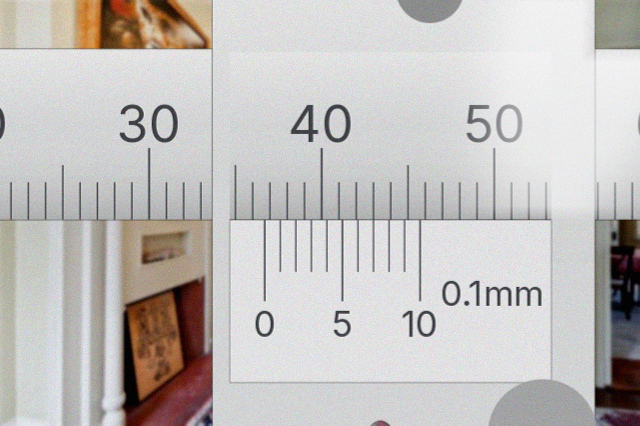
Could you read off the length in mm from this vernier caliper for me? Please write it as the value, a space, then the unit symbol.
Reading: 36.7 mm
